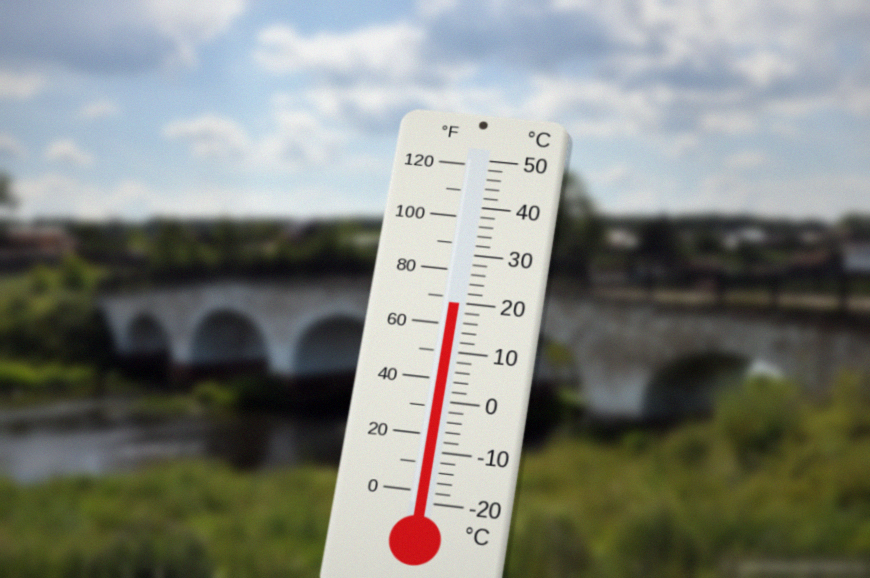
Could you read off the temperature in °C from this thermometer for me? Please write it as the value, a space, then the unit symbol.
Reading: 20 °C
